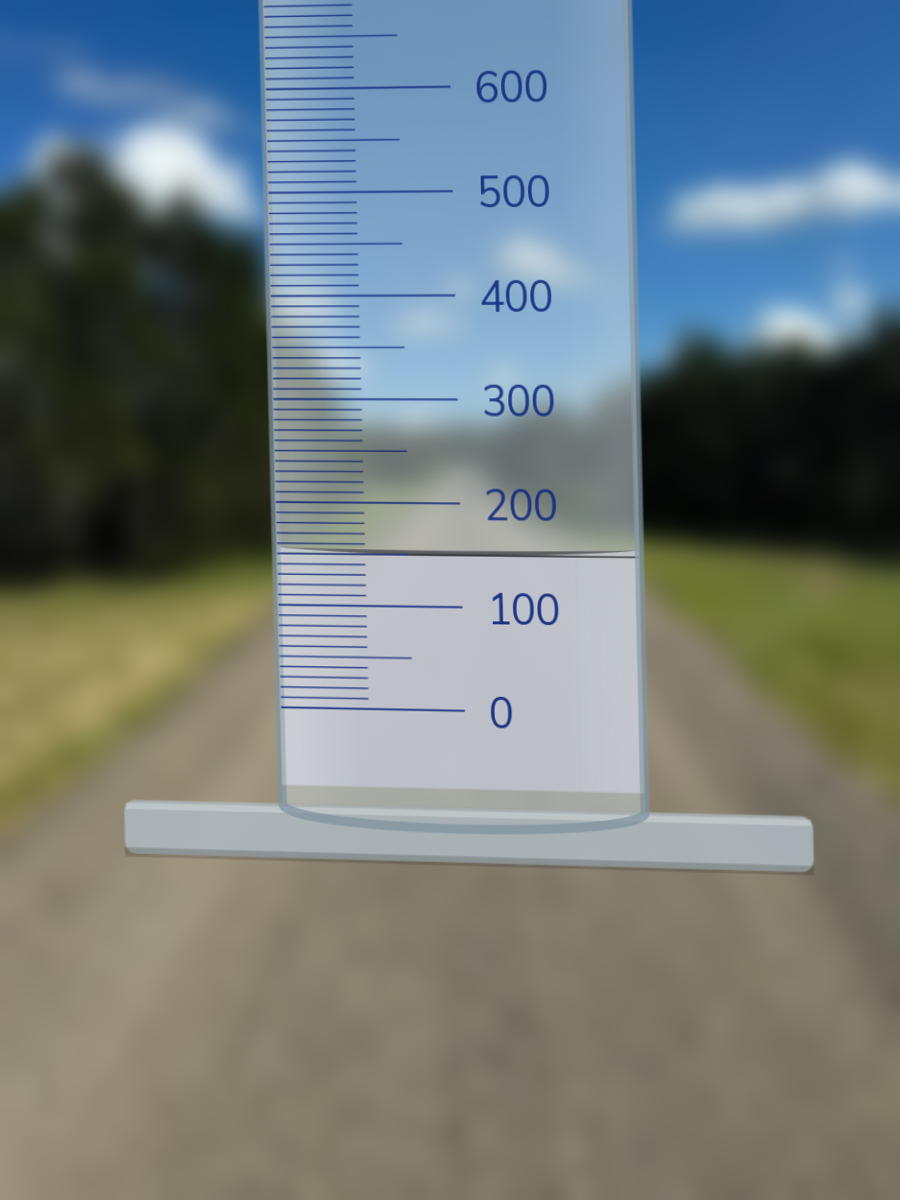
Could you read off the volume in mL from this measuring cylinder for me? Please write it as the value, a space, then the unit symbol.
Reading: 150 mL
